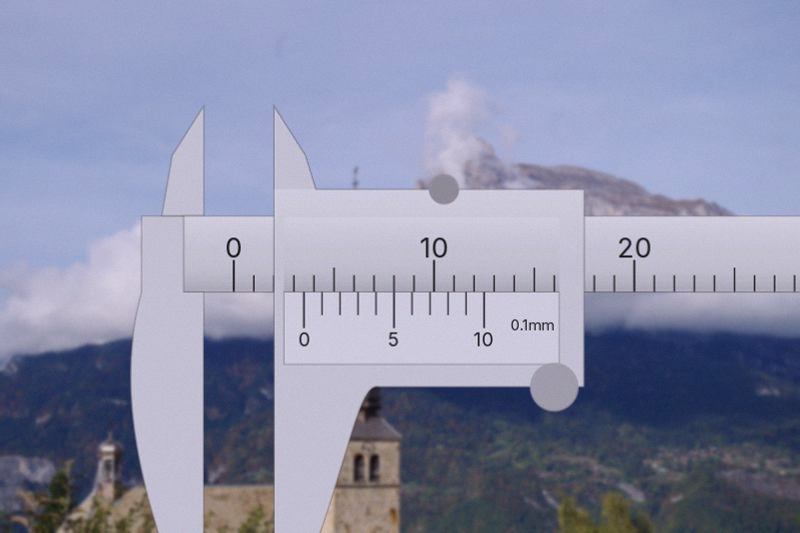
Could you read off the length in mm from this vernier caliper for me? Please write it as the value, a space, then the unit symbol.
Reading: 3.5 mm
